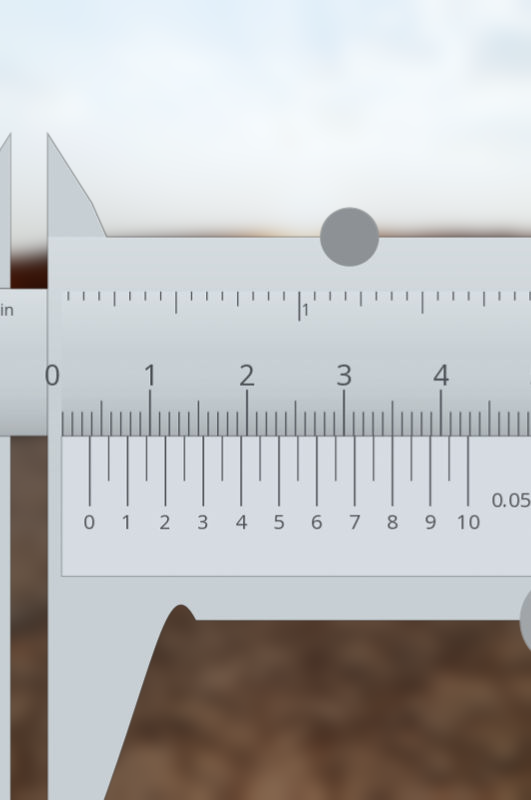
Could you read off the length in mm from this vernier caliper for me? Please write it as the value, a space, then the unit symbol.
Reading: 3.8 mm
